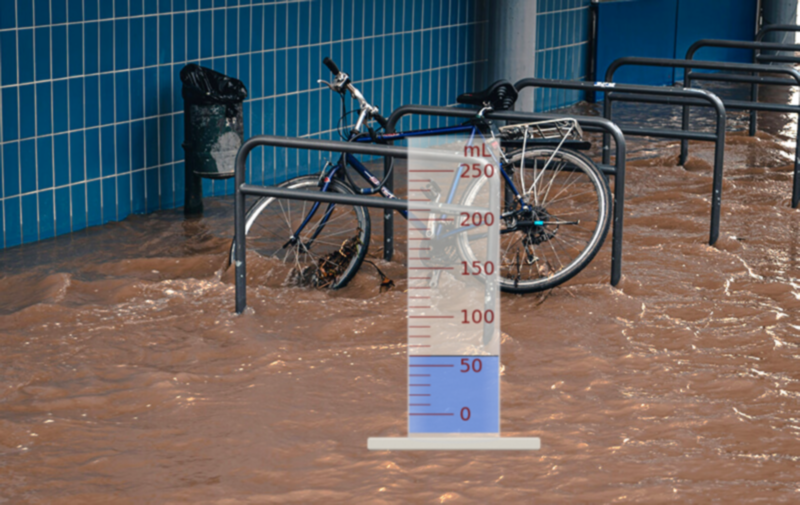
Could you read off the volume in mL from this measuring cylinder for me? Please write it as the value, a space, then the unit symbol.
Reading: 60 mL
